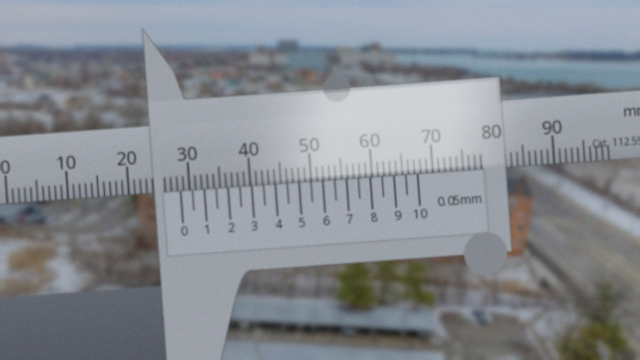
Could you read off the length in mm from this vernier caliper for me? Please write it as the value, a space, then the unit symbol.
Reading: 28.5 mm
